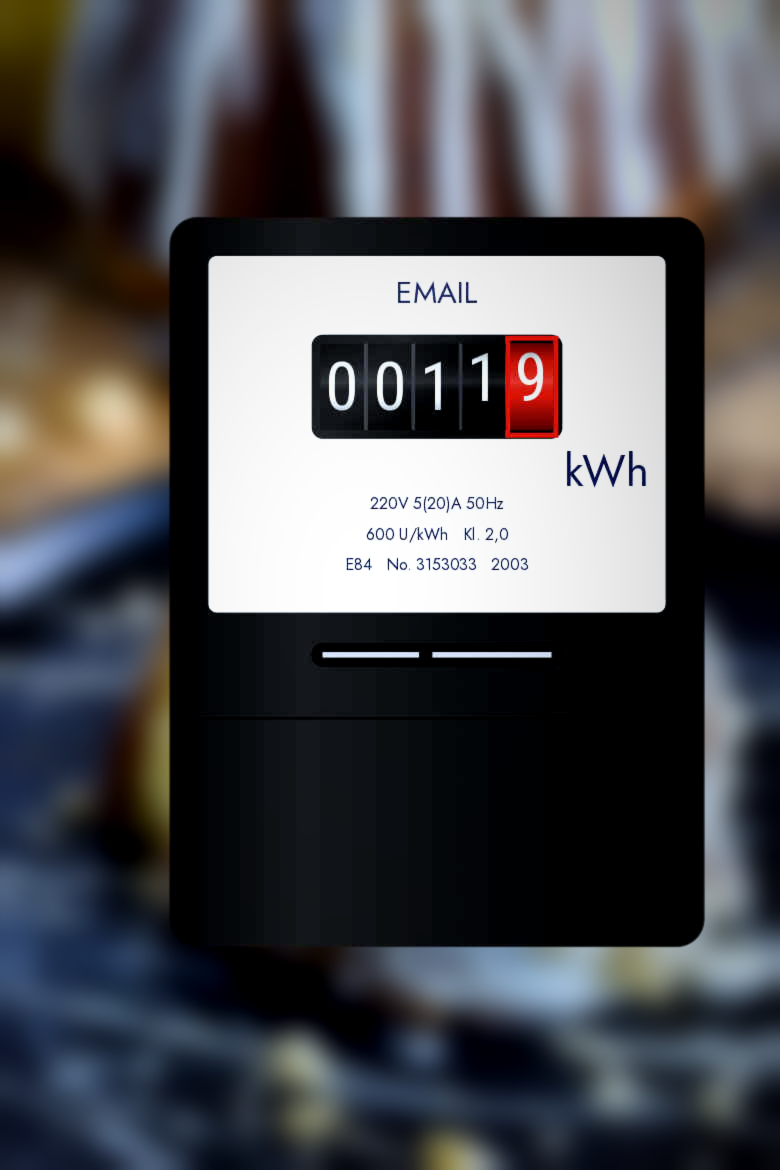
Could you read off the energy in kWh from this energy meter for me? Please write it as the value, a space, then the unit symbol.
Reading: 11.9 kWh
